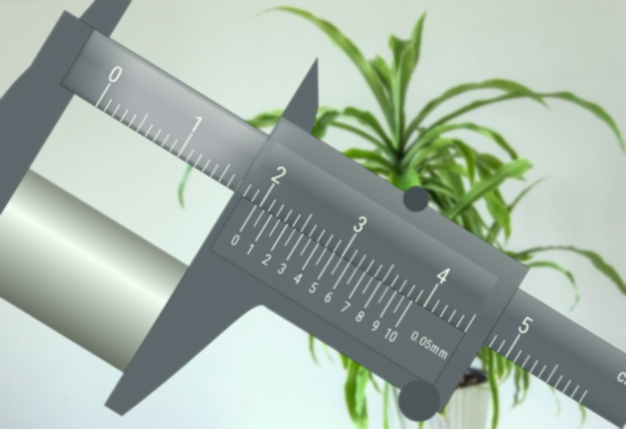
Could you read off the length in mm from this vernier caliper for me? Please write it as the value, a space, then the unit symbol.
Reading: 19.6 mm
